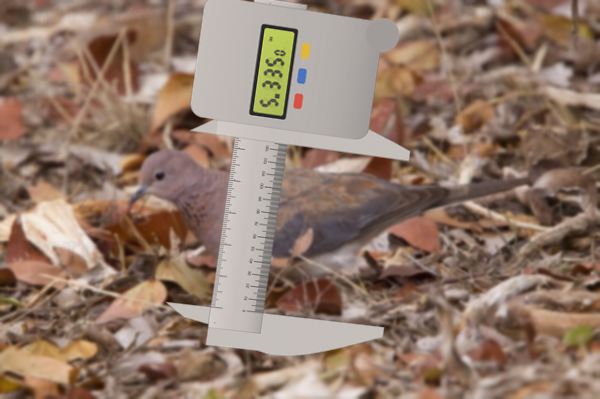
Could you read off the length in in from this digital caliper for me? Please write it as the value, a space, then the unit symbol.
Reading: 5.3350 in
